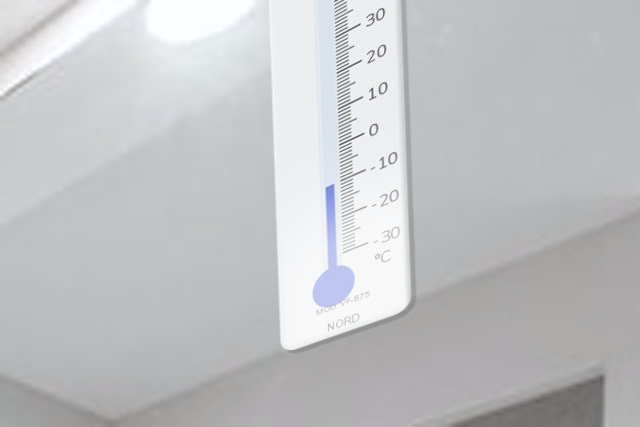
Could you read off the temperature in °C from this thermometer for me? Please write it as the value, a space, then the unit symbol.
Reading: -10 °C
